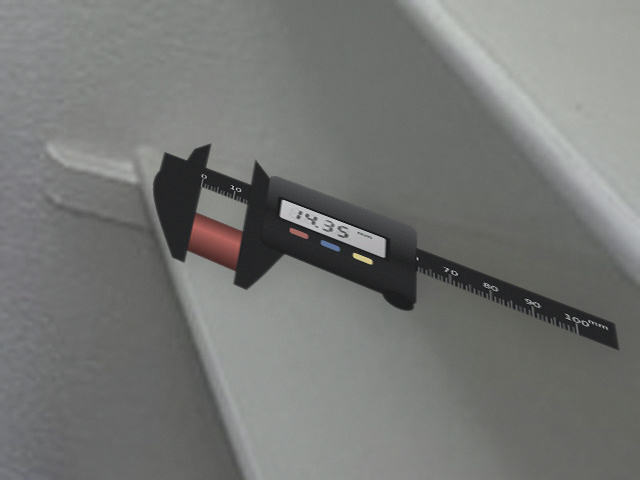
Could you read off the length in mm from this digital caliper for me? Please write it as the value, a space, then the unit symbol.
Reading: 14.35 mm
